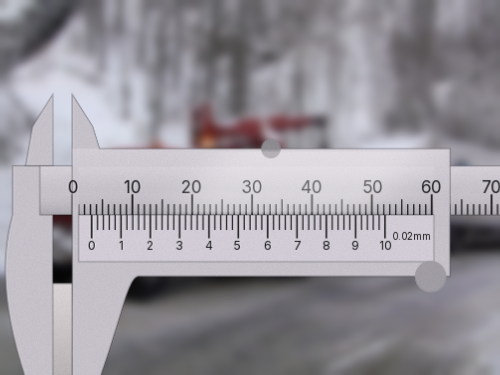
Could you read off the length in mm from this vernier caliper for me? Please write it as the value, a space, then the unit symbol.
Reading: 3.2 mm
